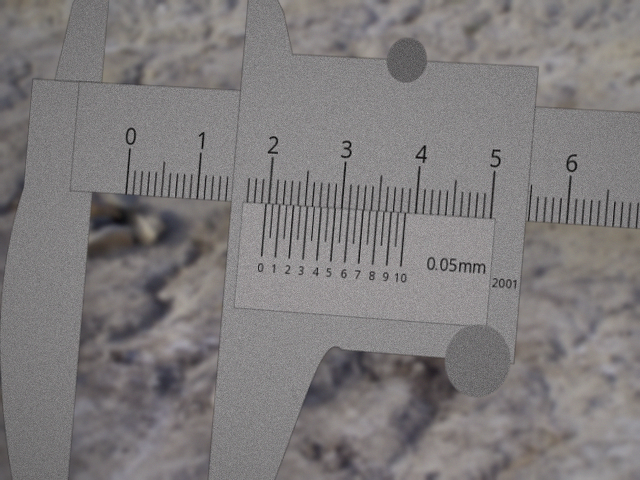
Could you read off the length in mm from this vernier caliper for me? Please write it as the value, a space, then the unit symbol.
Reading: 19.6 mm
